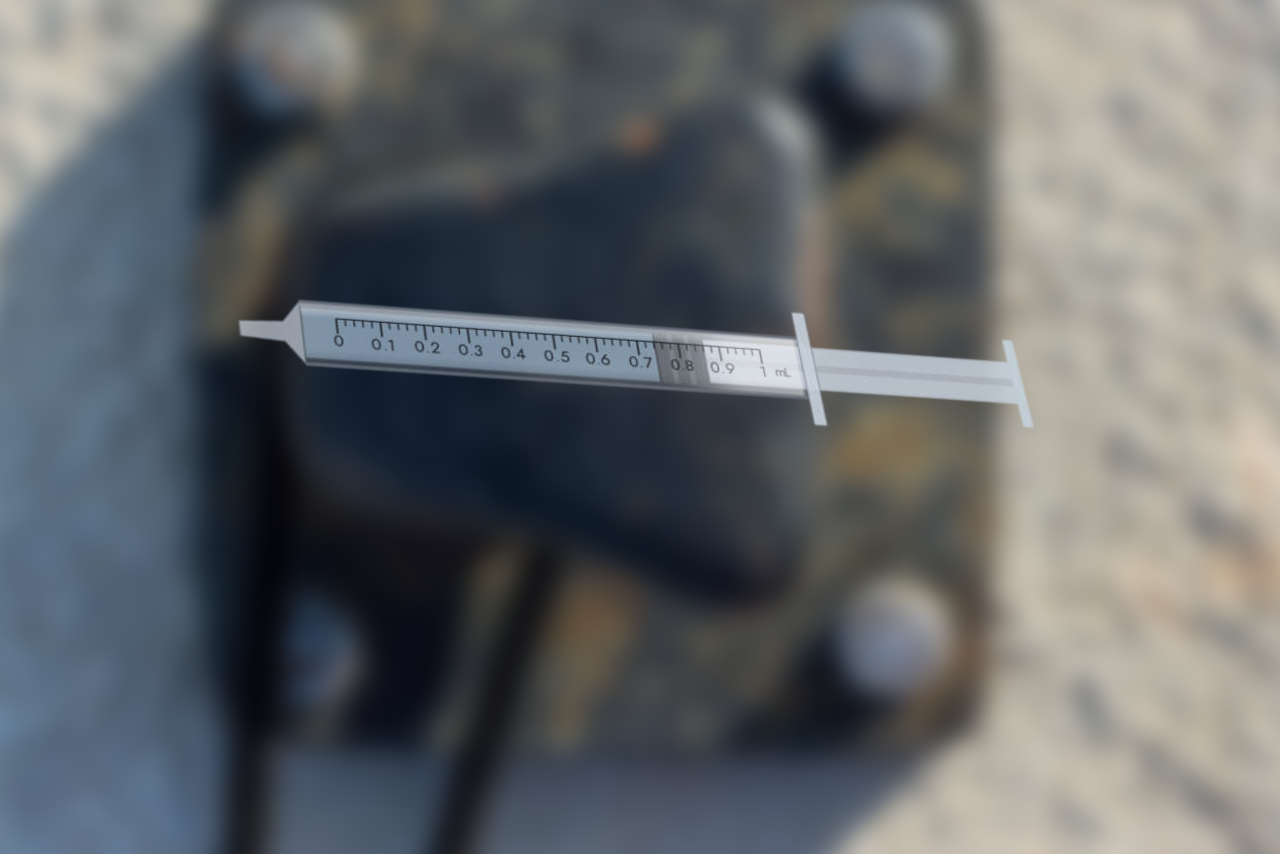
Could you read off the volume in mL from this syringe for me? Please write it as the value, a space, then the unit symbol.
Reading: 0.74 mL
